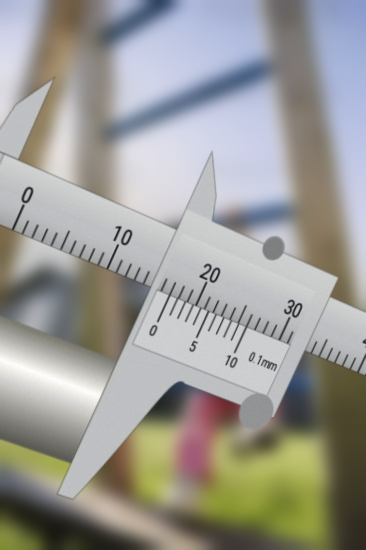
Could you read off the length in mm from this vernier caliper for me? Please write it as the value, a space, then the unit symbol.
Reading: 17.0 mm
